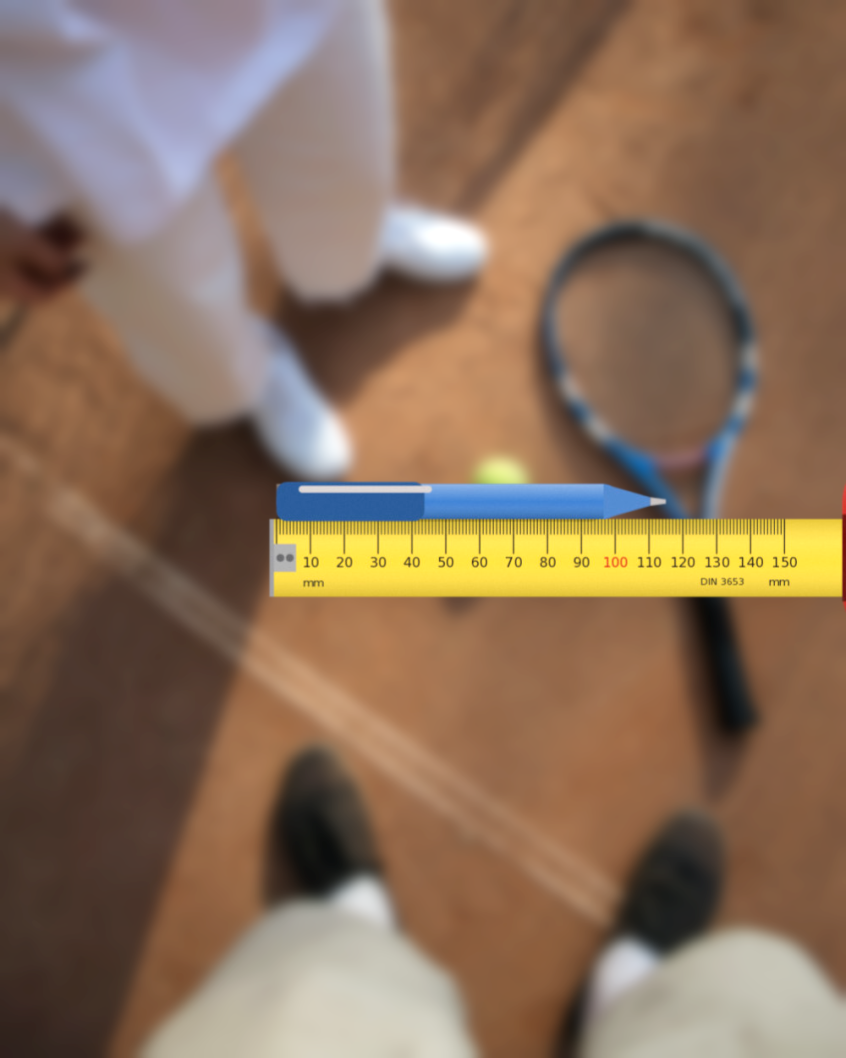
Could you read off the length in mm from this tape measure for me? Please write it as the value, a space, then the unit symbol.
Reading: 115 mm
